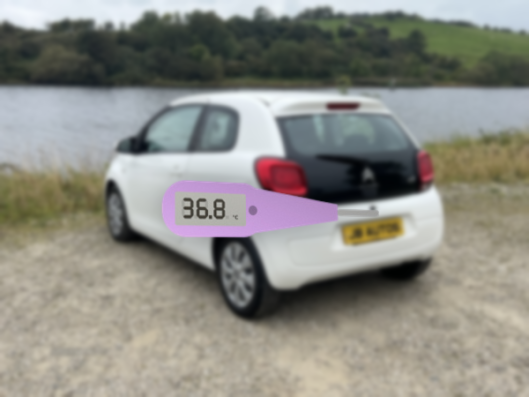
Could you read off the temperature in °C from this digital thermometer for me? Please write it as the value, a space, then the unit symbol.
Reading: 36.8 °C
